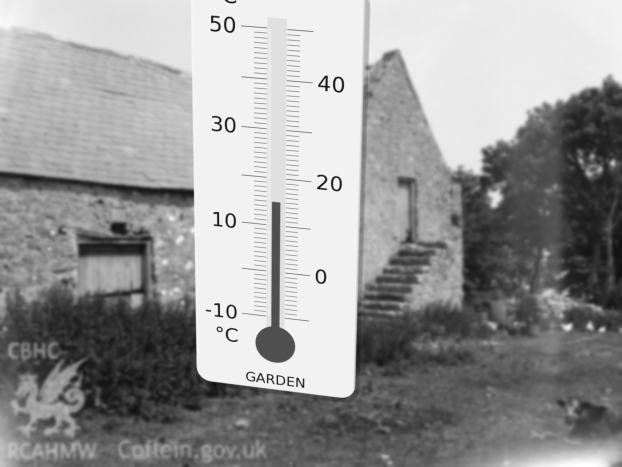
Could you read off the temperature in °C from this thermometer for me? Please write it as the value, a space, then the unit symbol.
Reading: 15 °C
